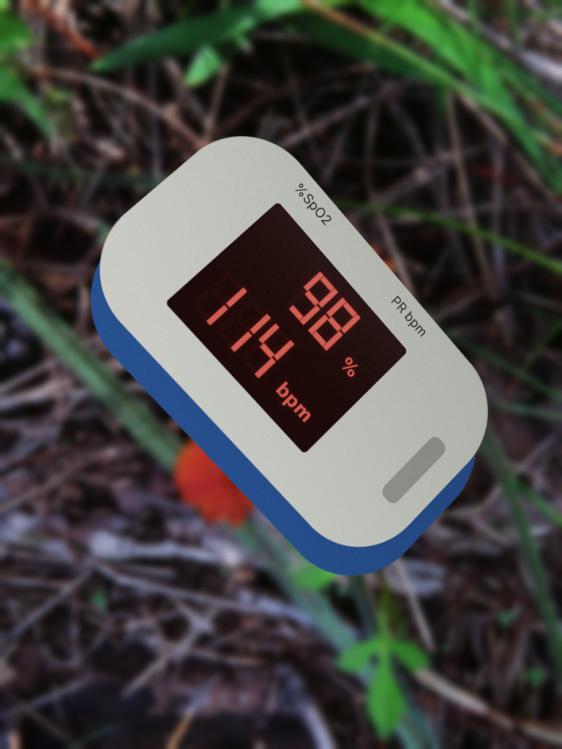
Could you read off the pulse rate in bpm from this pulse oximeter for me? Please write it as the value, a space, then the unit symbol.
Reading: 114 bpm
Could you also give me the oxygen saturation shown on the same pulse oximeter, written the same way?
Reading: 98 %
